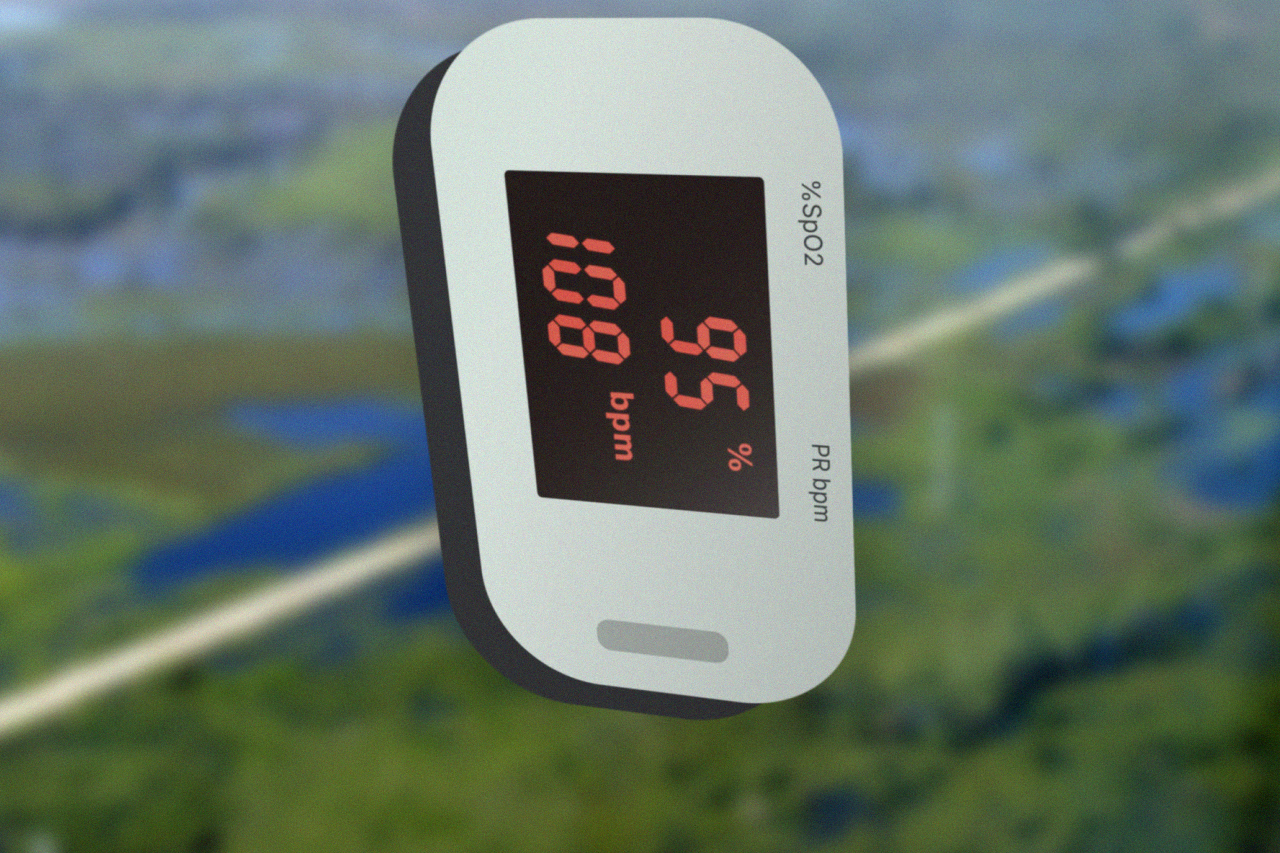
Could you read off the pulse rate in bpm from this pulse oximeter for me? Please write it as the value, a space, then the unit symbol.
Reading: 108 bpm
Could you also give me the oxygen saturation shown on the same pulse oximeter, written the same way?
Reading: 95 %
